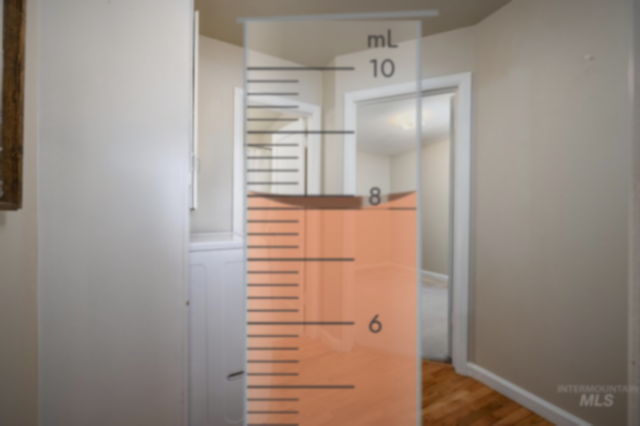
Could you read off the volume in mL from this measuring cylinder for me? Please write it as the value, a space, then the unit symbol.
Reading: 7.8 mL
